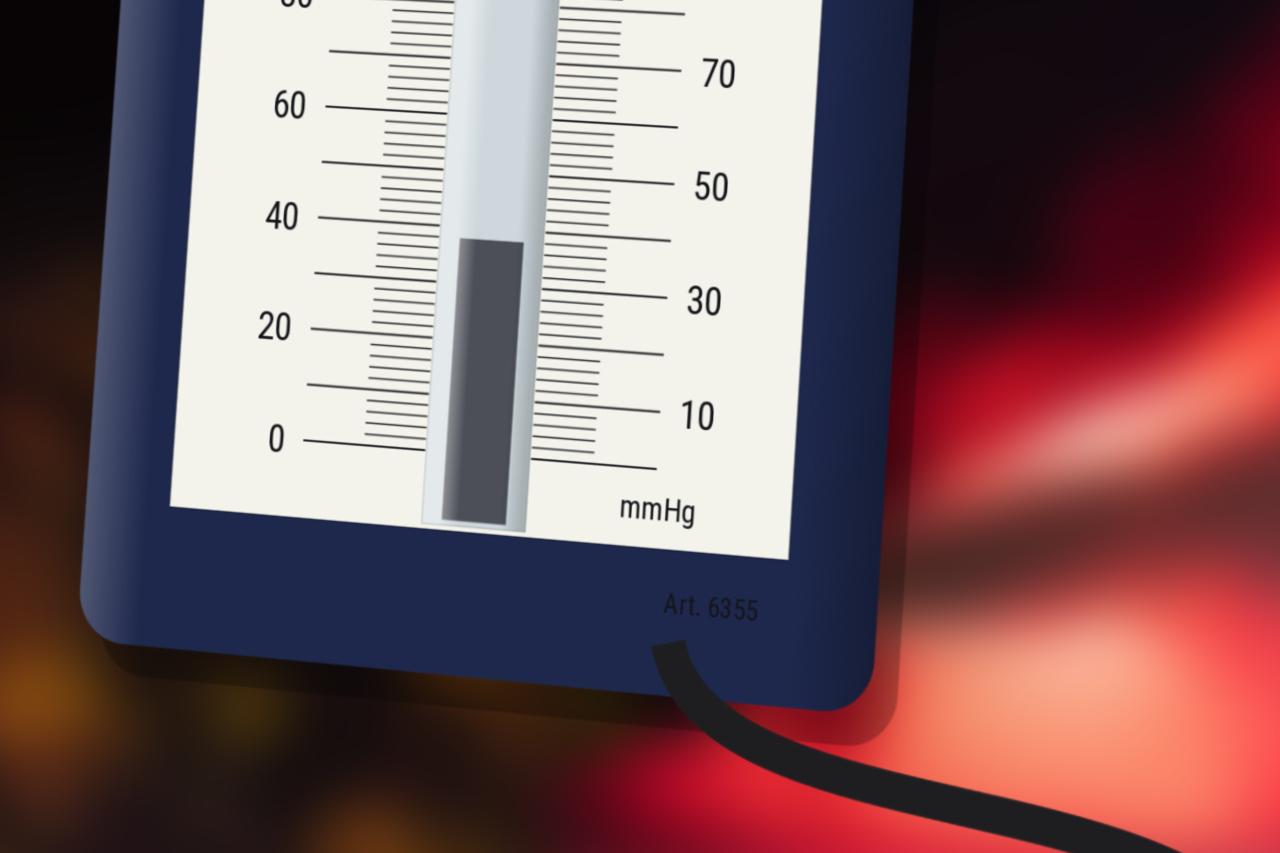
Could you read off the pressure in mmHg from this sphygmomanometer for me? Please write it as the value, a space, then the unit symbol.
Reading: 38 mmHg
